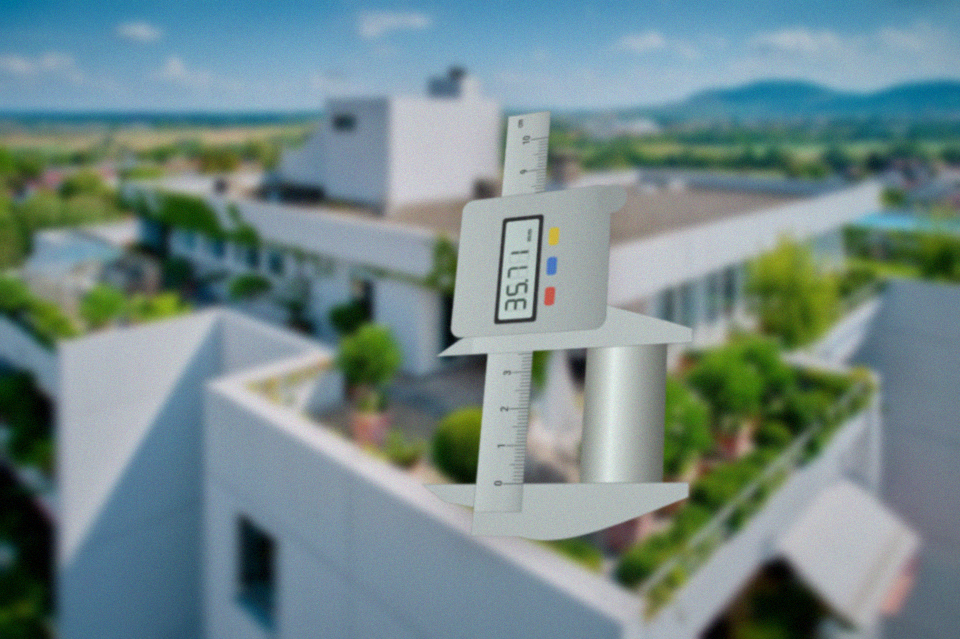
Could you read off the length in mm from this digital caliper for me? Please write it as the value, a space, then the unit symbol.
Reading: 35.71 mm
